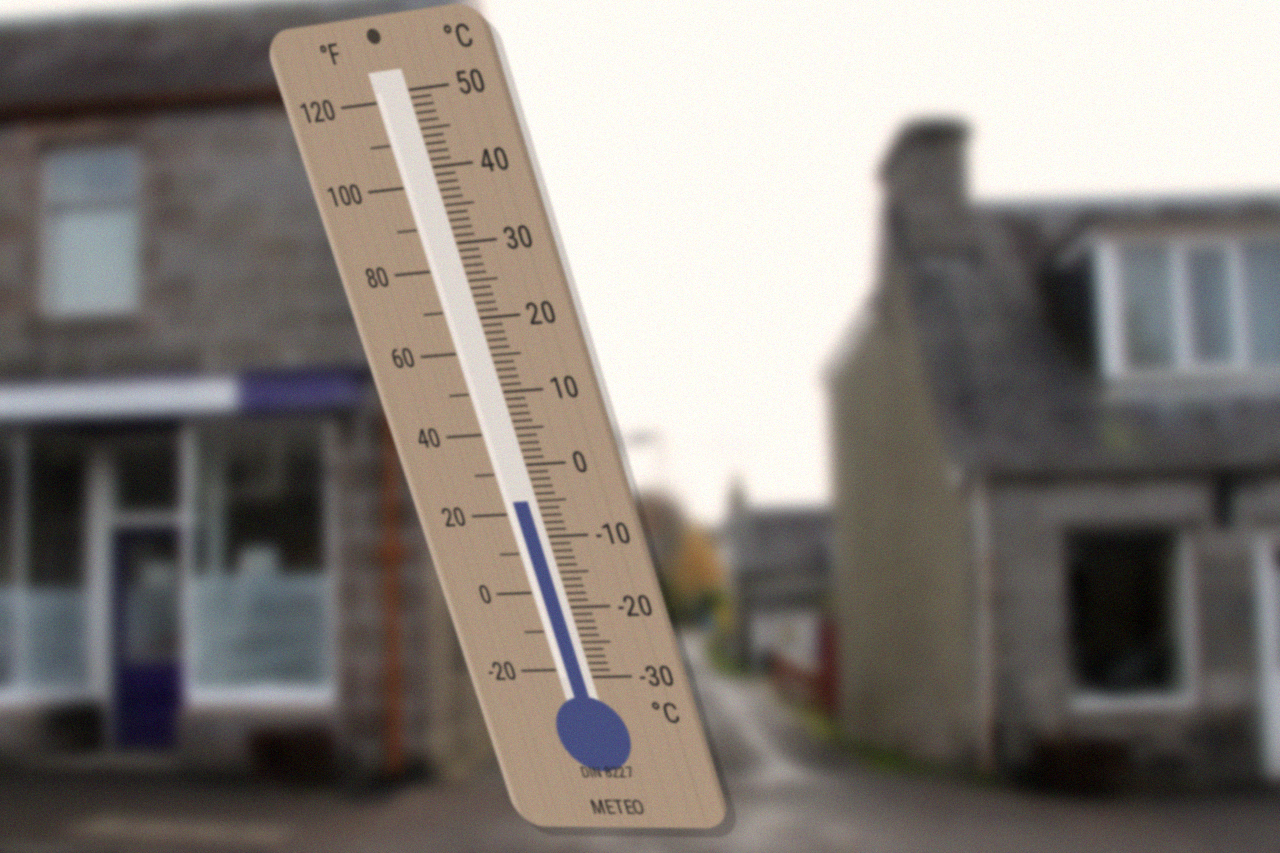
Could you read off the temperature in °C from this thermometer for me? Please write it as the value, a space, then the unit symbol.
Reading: -5 °C
